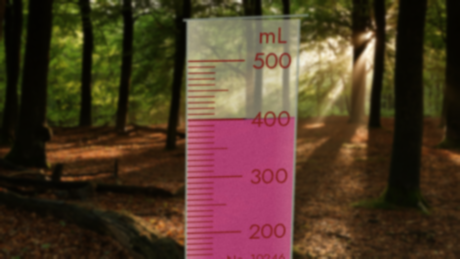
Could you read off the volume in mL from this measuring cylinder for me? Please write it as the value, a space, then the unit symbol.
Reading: 400 mL
